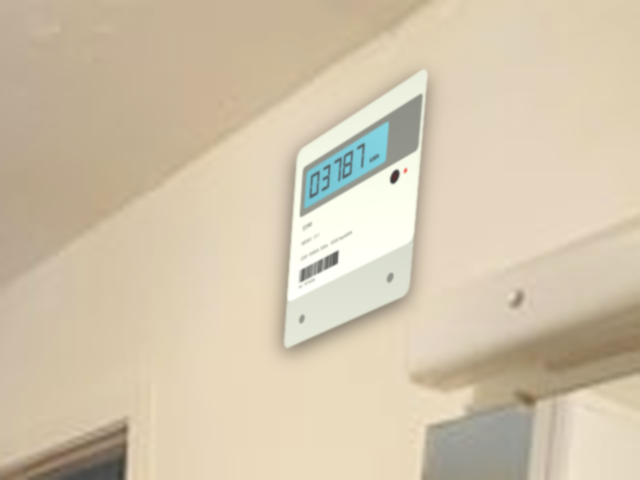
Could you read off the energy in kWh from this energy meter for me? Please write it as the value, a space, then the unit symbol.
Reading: 3787 kWh
